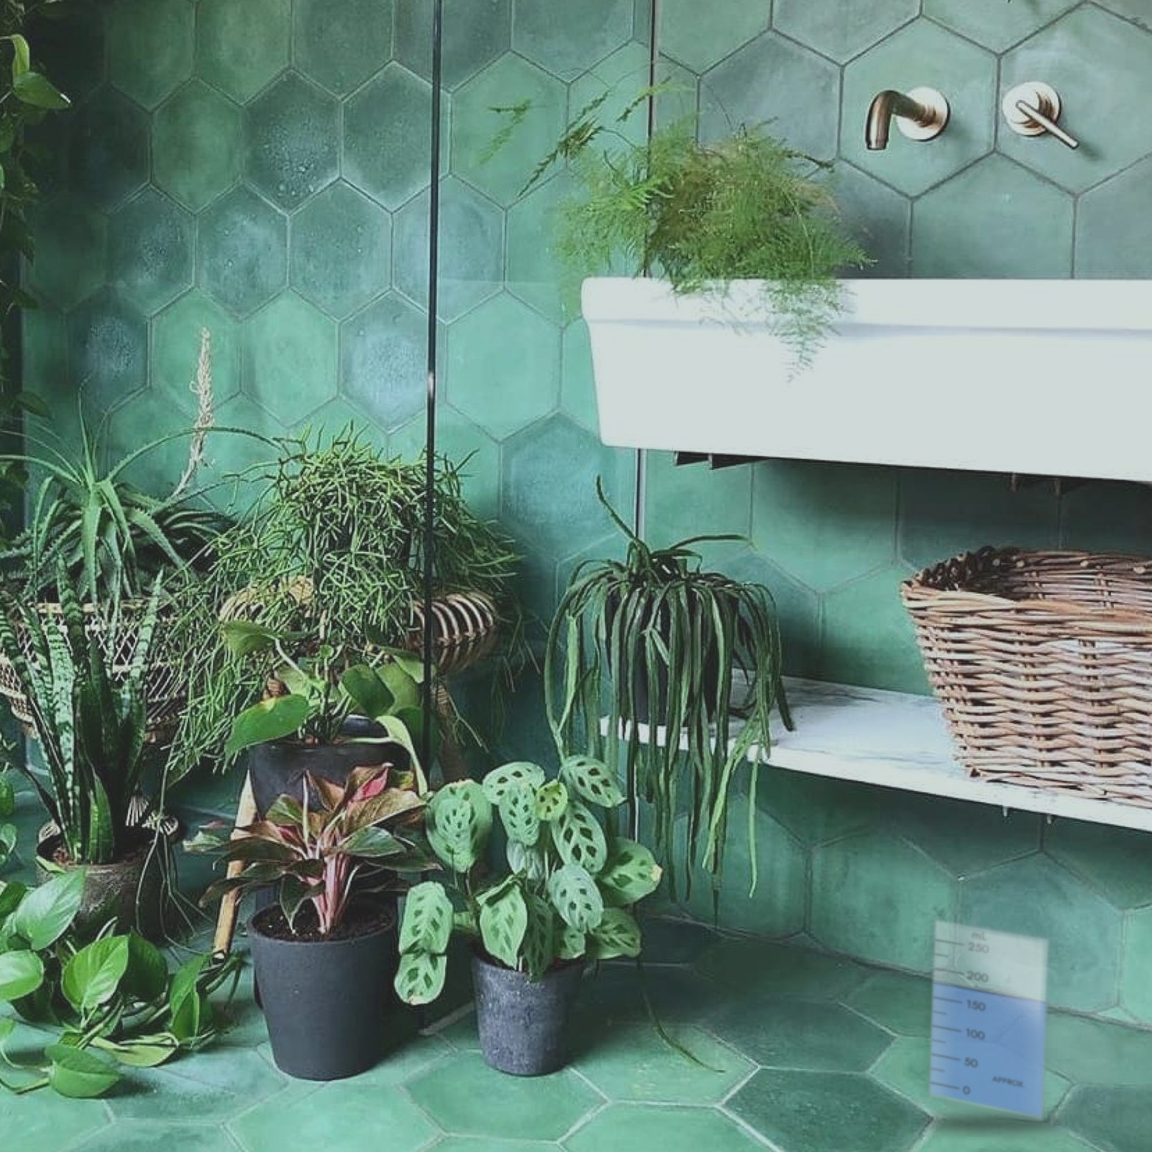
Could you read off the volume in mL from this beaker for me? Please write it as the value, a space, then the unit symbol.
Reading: 175 mL
